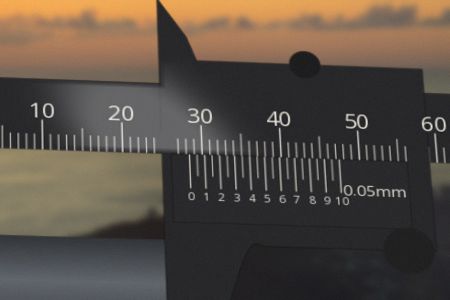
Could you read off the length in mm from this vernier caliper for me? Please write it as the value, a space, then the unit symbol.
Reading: 28.4 mm
